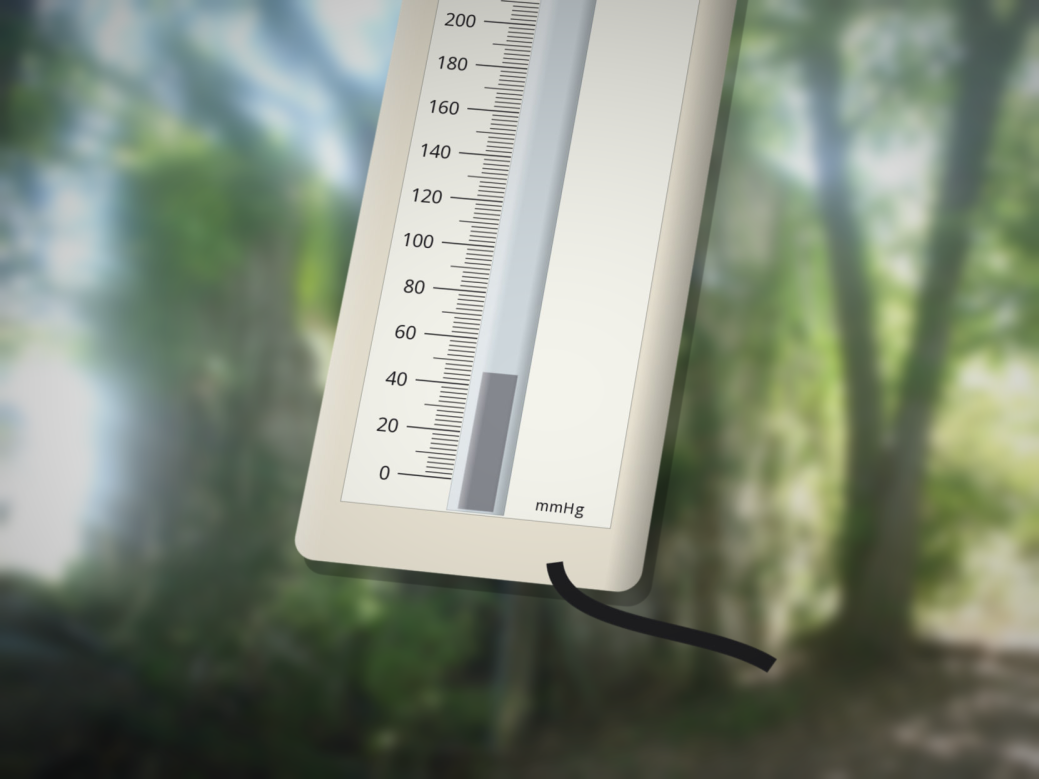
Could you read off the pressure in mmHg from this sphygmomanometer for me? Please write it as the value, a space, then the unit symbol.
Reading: 46 mmHg
